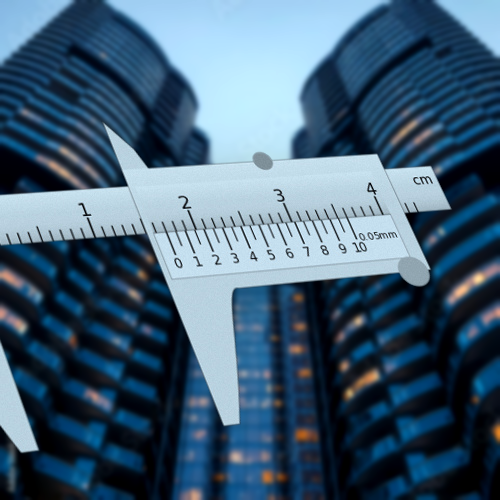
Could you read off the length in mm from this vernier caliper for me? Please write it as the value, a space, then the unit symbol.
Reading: 17.0 mm
